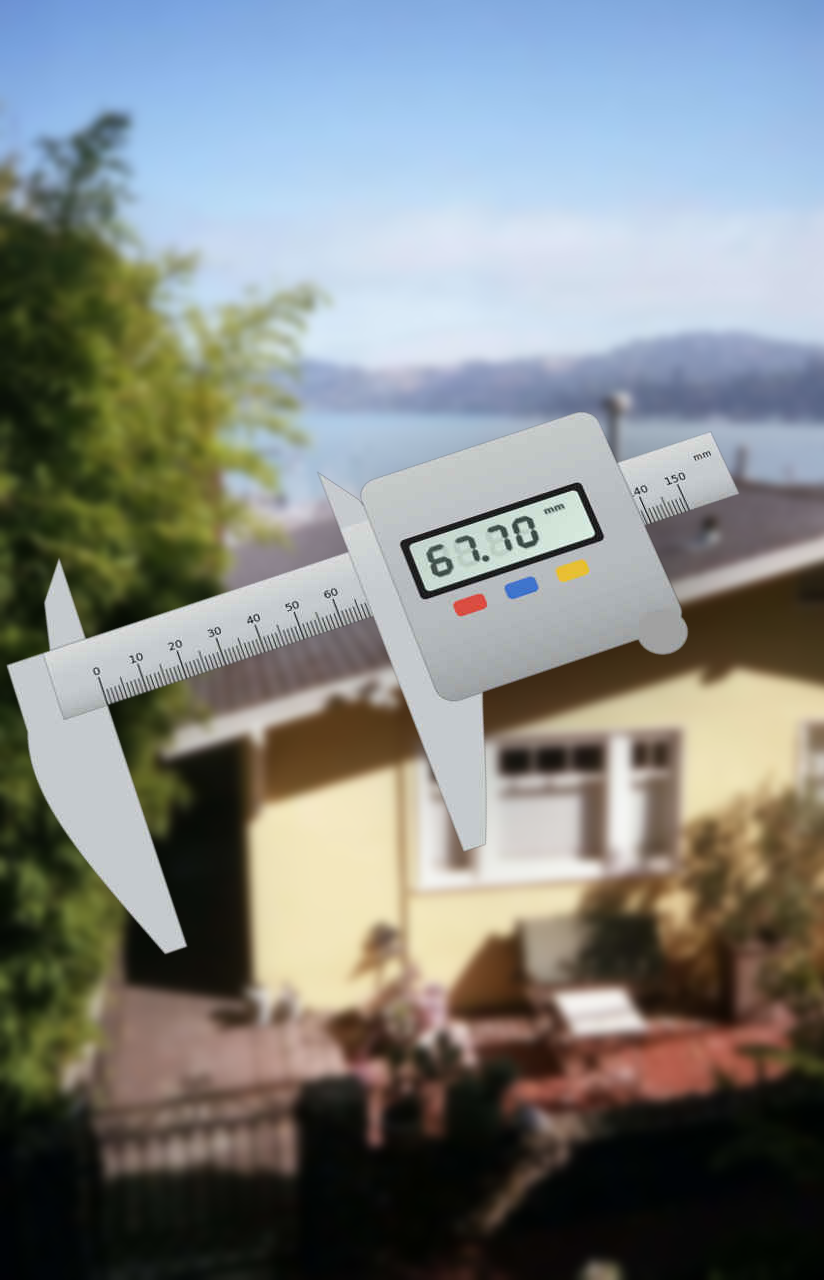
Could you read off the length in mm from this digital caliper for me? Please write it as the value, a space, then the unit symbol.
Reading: 67.70 mm
